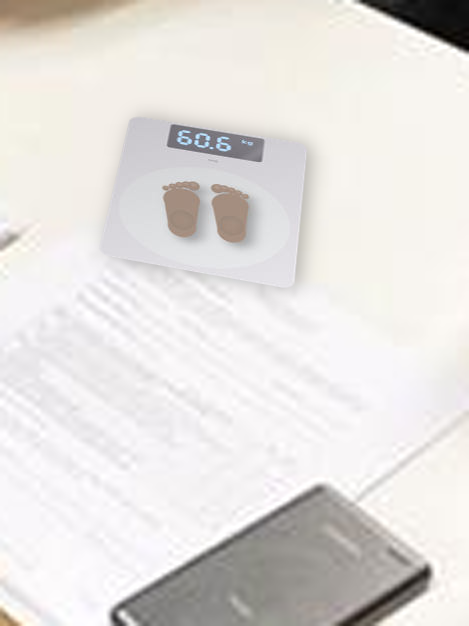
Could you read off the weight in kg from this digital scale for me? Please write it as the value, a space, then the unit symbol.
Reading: 60.6 kg
